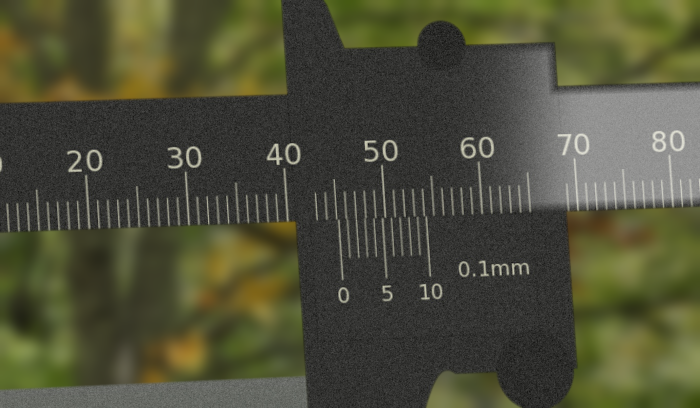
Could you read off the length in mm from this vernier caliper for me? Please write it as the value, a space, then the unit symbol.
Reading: 45.2 mm
